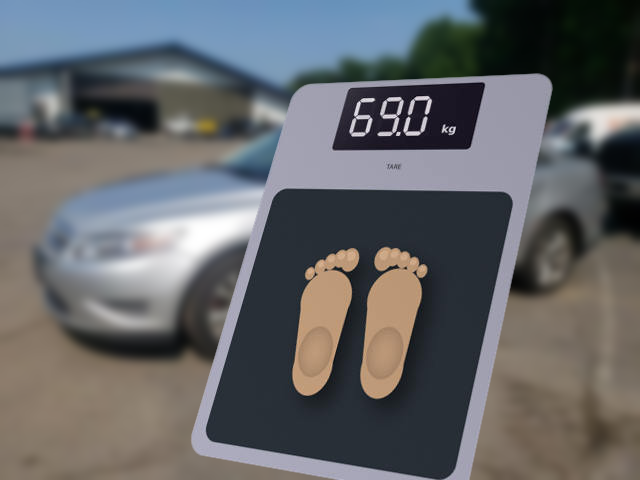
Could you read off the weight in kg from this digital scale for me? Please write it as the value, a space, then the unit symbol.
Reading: 69.0 kg
